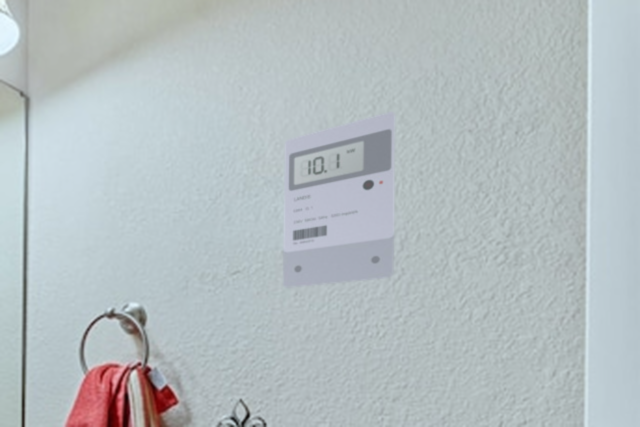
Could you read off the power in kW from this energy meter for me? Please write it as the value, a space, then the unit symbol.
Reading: 10.1 kW
